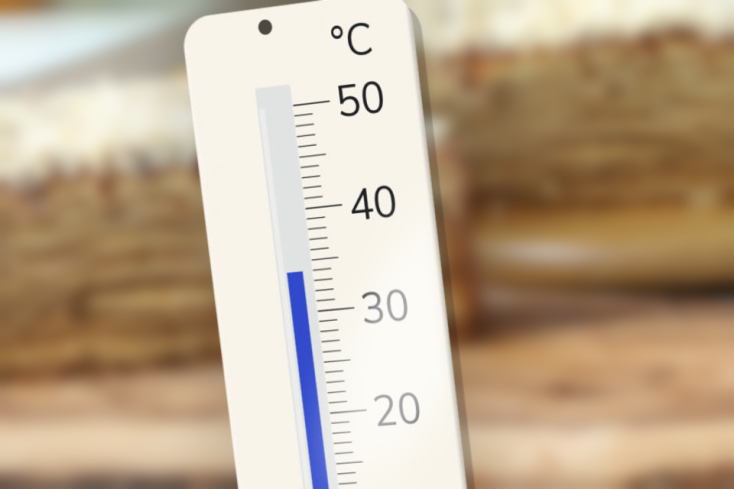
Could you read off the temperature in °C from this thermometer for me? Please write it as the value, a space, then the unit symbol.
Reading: 34 °C
